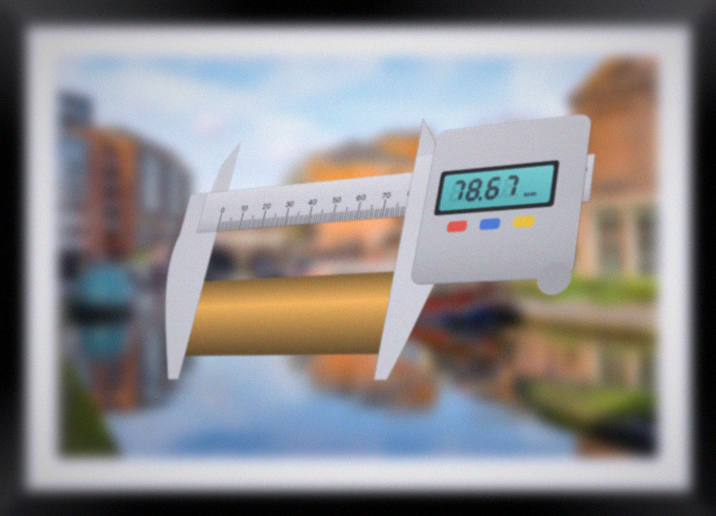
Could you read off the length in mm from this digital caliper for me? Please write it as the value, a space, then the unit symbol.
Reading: 78.67 mm
